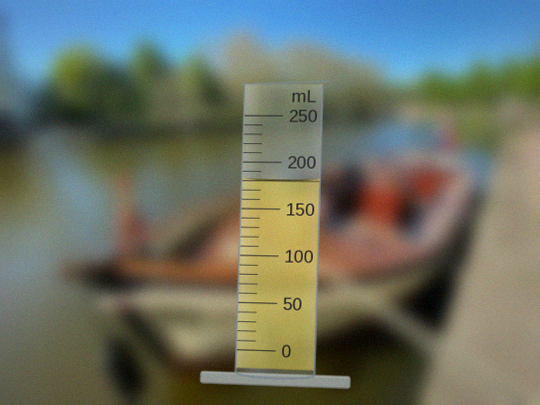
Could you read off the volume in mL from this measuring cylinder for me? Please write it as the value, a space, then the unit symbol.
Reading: 180 mL
